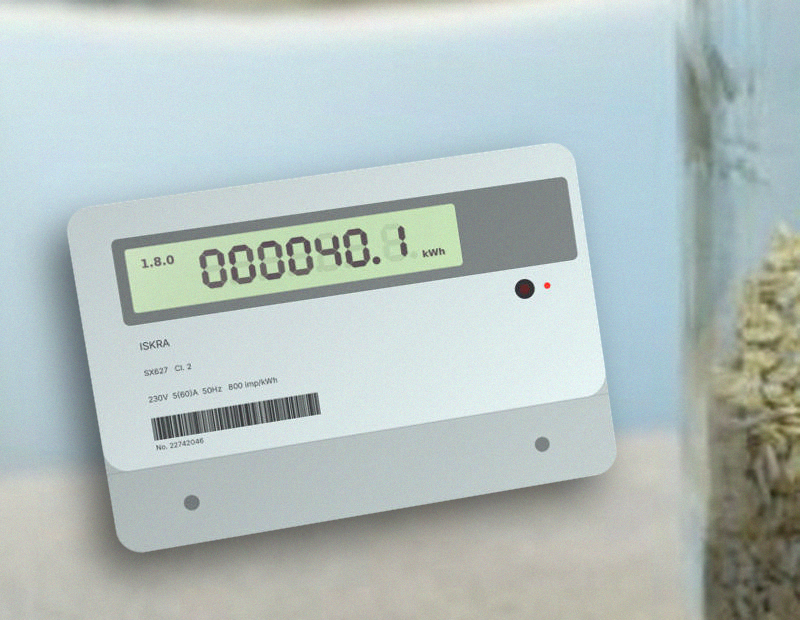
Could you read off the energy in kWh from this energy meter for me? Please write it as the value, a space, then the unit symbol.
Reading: 40.1 kWh
